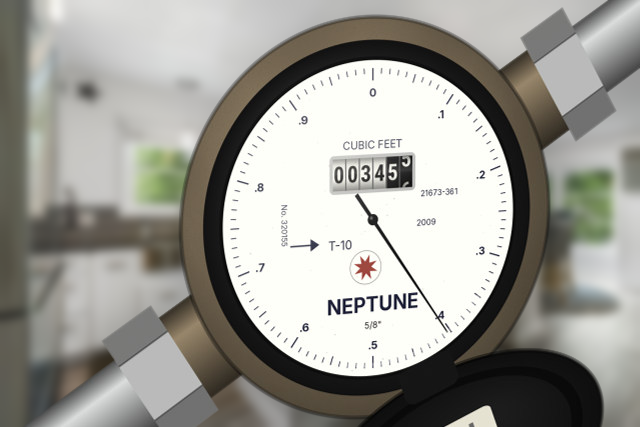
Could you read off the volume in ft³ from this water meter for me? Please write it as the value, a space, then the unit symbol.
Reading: 3455.40 ft³
